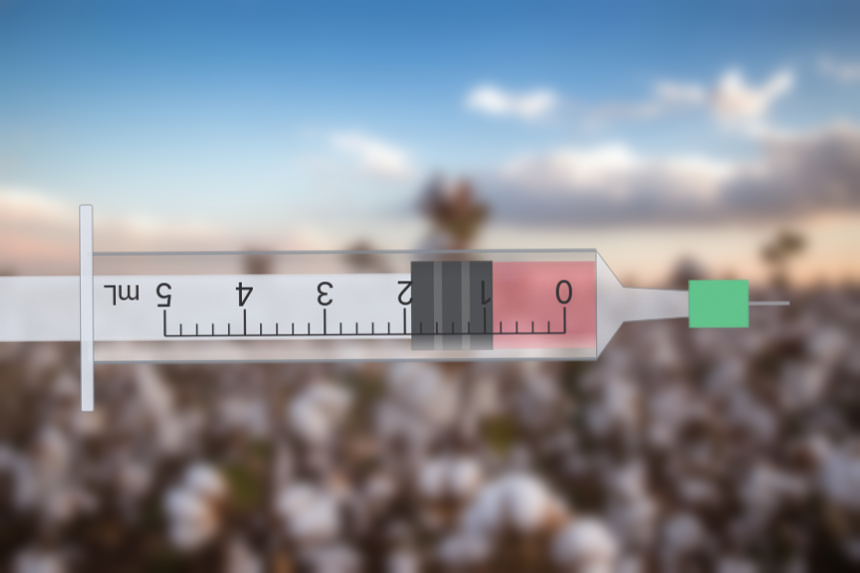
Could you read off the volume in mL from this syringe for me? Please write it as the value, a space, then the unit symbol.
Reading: 0.9 mL
